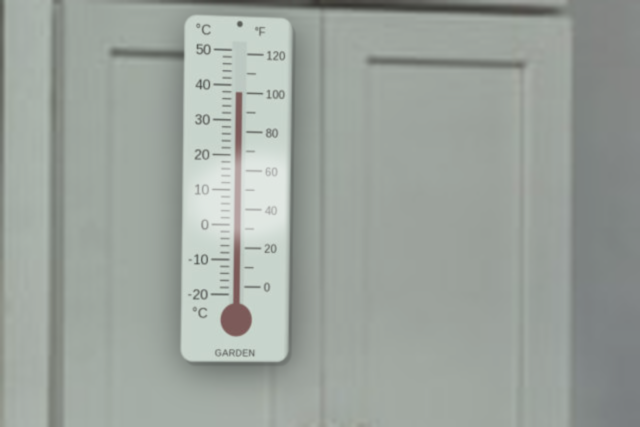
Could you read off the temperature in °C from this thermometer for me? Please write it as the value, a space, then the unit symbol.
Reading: 38 °C
